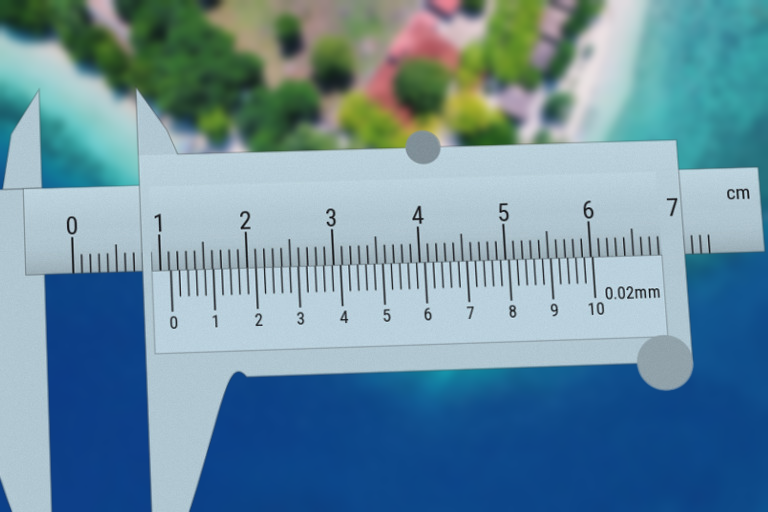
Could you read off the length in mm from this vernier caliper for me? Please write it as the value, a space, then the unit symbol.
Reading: 11.2 mm
